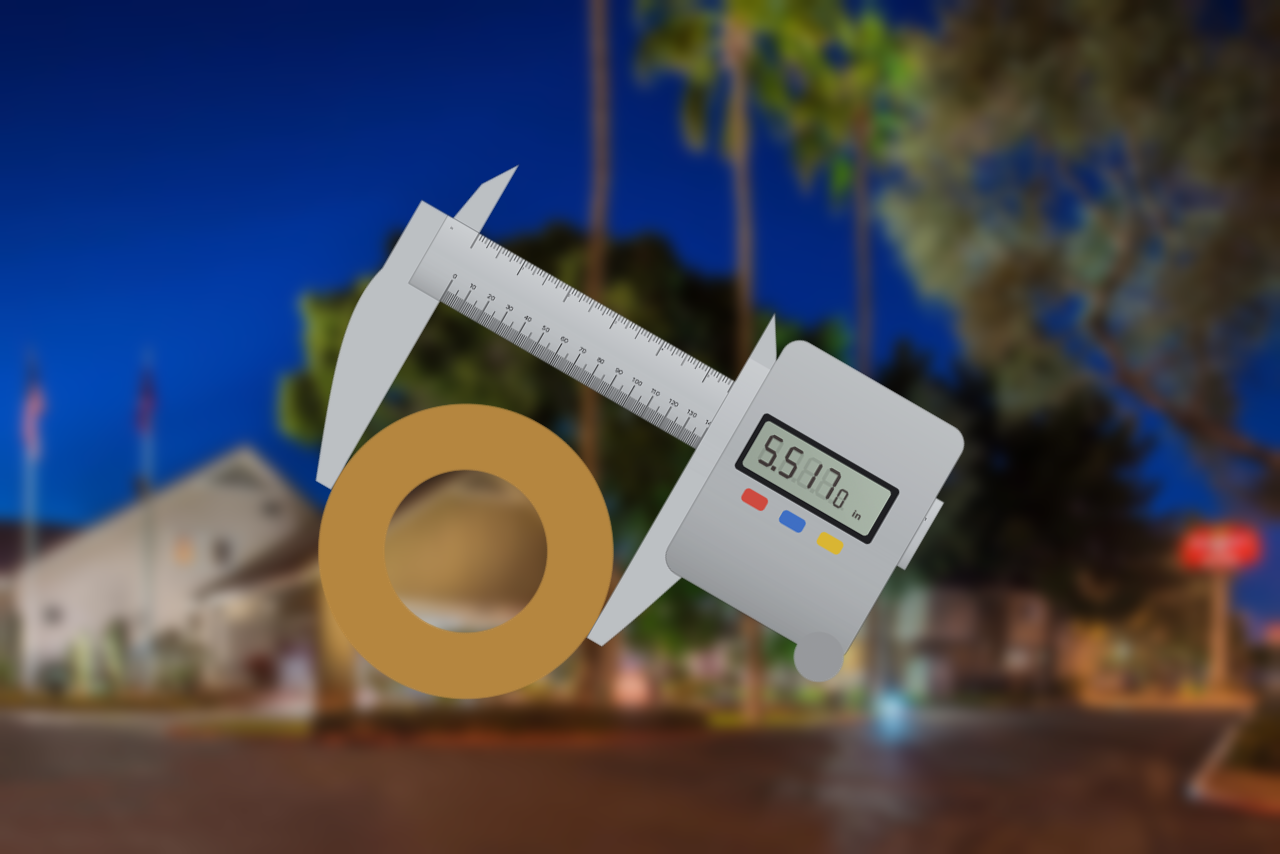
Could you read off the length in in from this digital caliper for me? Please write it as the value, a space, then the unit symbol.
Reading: 5.5170 in
